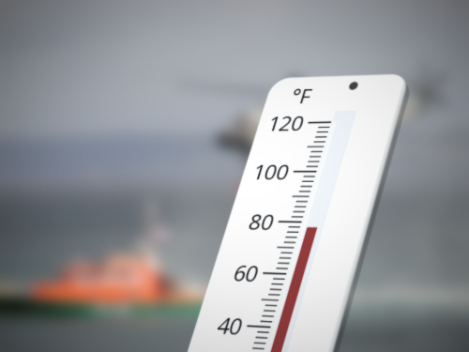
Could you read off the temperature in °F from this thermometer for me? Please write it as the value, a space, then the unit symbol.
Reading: 78 °F
